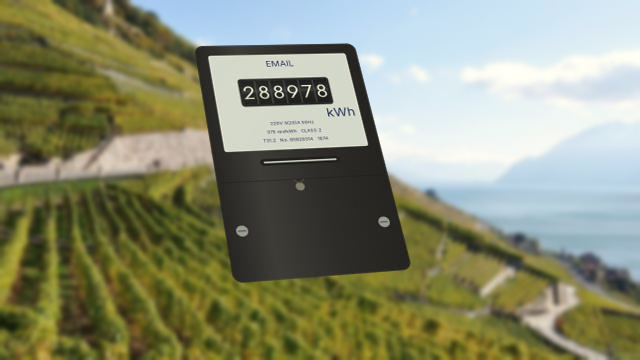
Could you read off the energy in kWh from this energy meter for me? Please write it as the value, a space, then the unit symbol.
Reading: 288978 kWh
